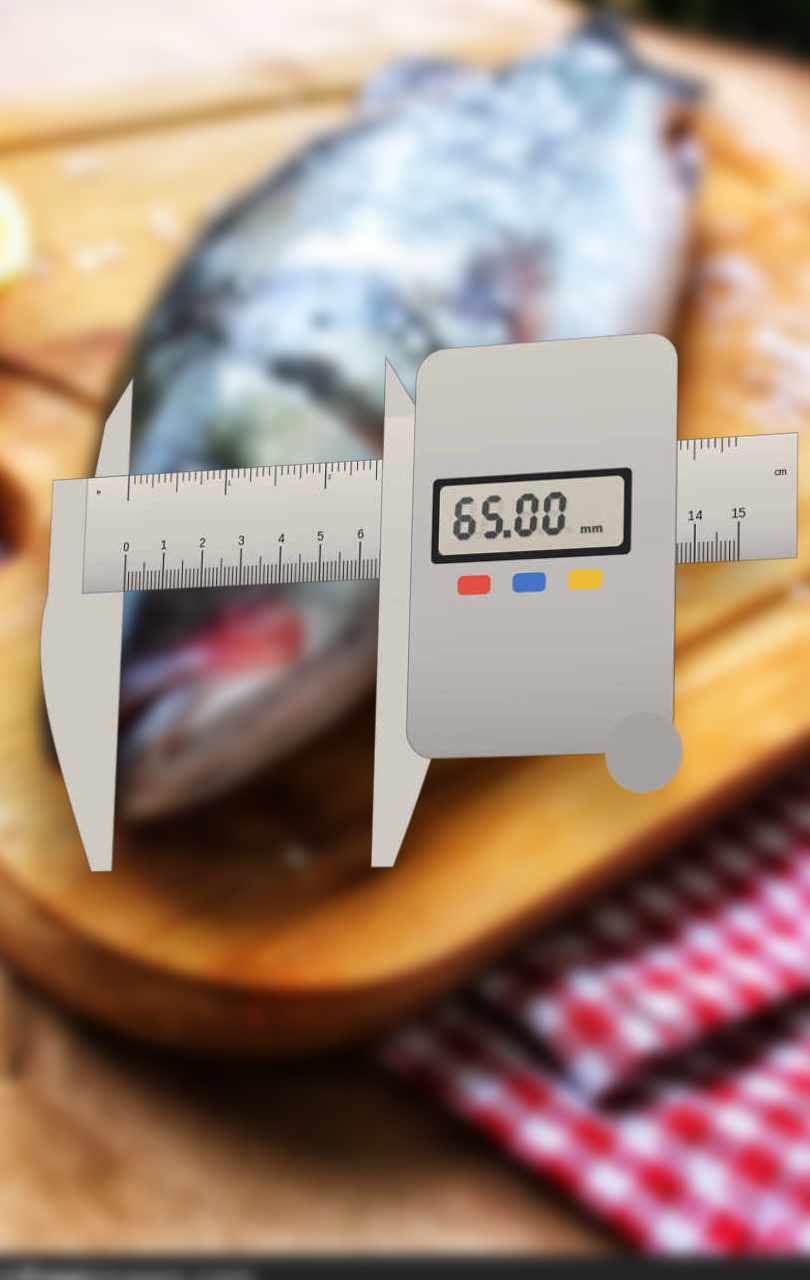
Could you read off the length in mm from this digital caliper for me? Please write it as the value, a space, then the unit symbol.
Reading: 65.00 mm
